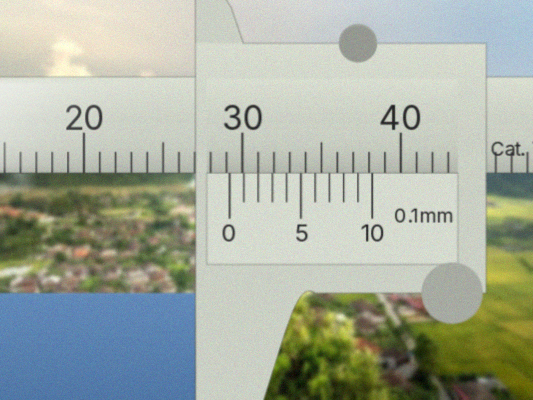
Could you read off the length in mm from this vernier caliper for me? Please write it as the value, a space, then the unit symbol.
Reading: 29.2 mm
